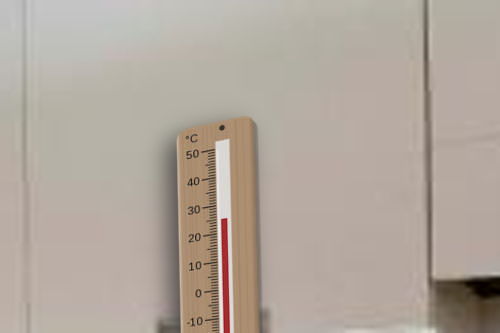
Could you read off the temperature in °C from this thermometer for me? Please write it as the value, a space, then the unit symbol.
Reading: 25 °C
